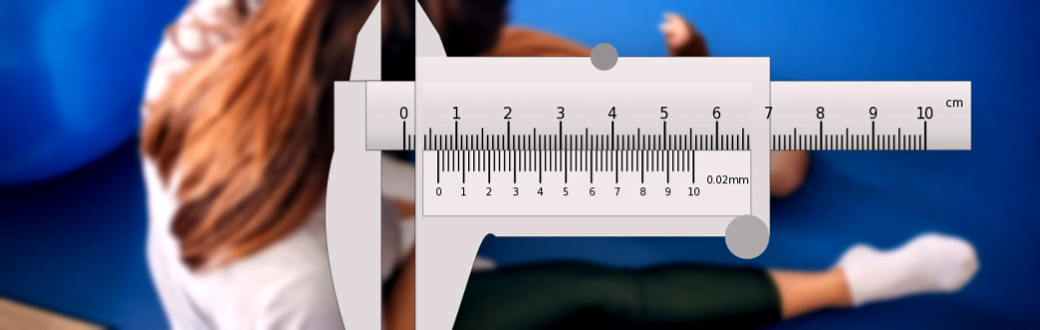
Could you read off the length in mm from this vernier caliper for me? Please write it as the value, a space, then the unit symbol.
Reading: 6.5 mm
